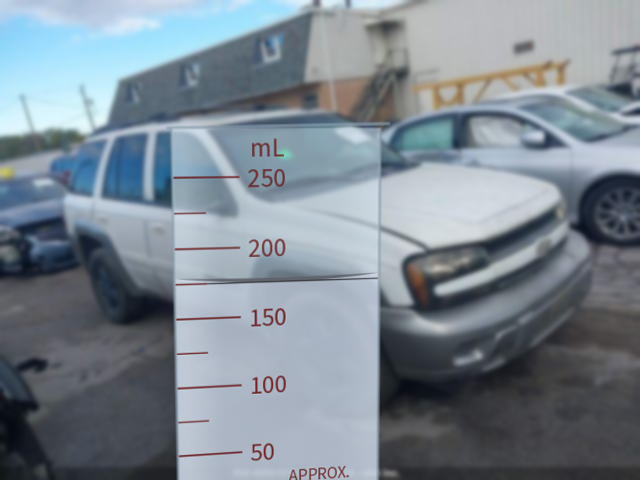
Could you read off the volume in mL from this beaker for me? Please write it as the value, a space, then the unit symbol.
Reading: 175 mL
